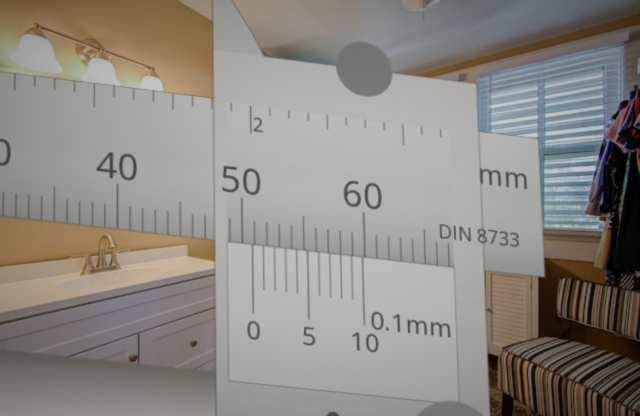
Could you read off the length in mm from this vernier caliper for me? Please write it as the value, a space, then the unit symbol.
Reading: 50.8 mm
